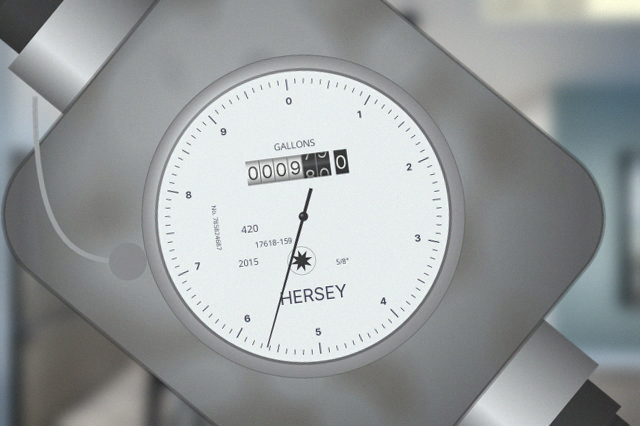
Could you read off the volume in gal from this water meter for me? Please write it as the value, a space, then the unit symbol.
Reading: 9795.6 gal
